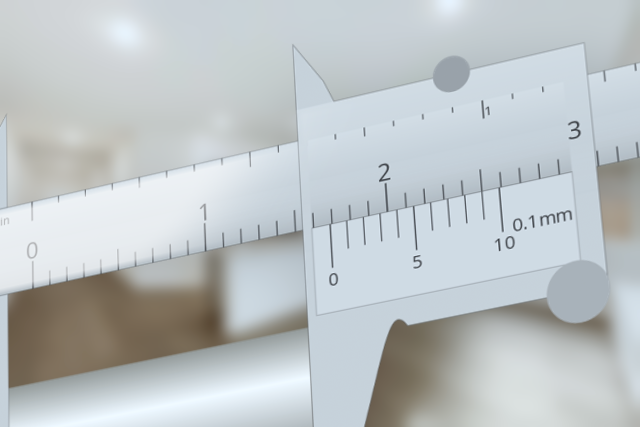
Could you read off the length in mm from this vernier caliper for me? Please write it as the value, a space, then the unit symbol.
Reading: 16.9 mm
